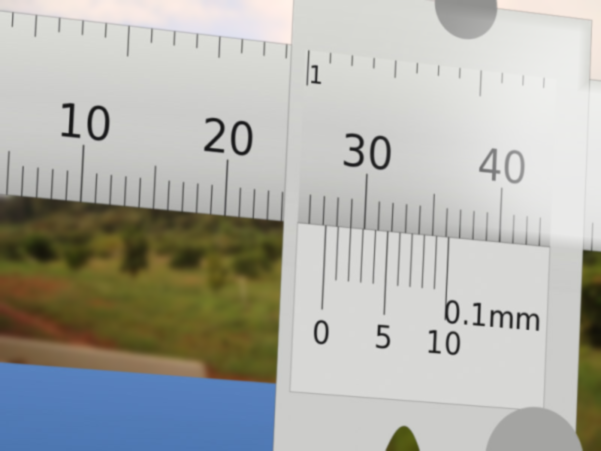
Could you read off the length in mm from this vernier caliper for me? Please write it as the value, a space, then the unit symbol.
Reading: 27.2 mm
